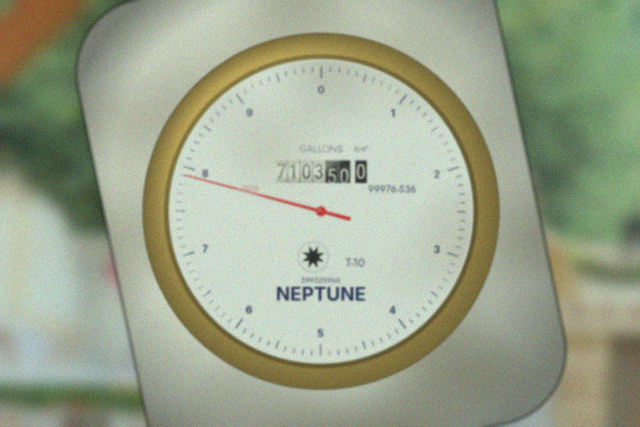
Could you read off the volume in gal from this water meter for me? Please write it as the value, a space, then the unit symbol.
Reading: 7103497.9 gal
